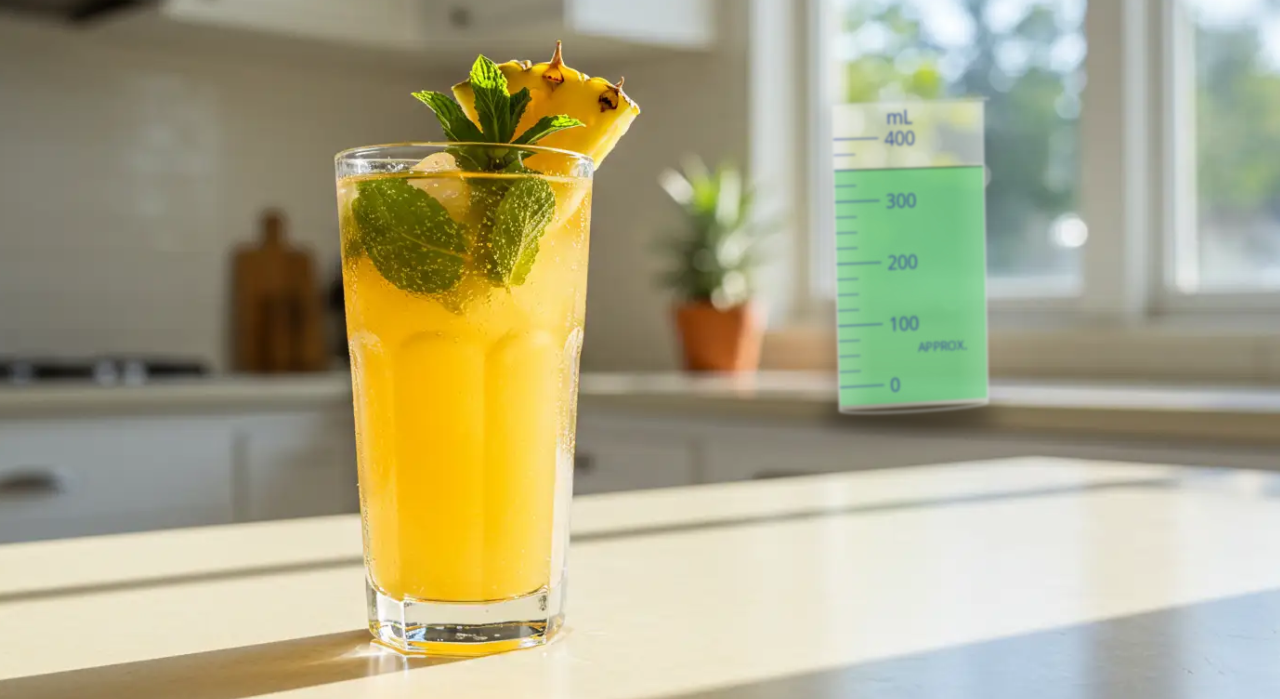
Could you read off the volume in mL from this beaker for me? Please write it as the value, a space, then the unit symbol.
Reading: 350 mL
